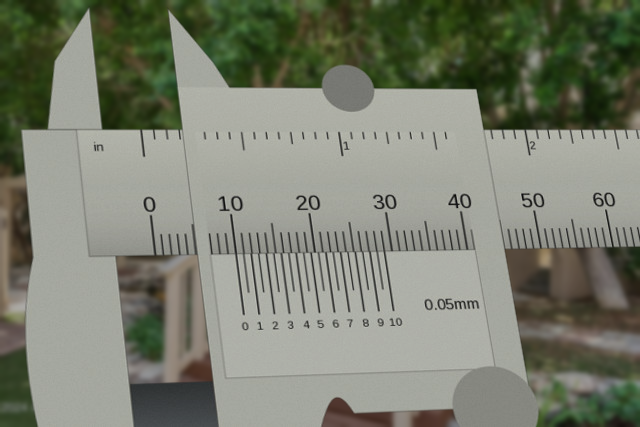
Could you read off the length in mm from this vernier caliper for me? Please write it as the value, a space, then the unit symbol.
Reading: 10.0 mm
